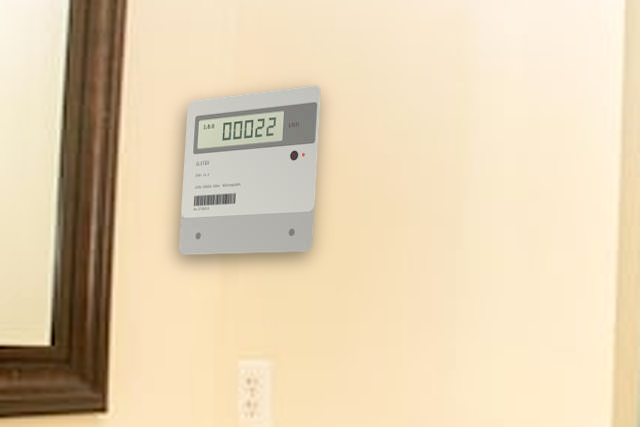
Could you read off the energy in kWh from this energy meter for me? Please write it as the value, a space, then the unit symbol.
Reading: 22 kWh
